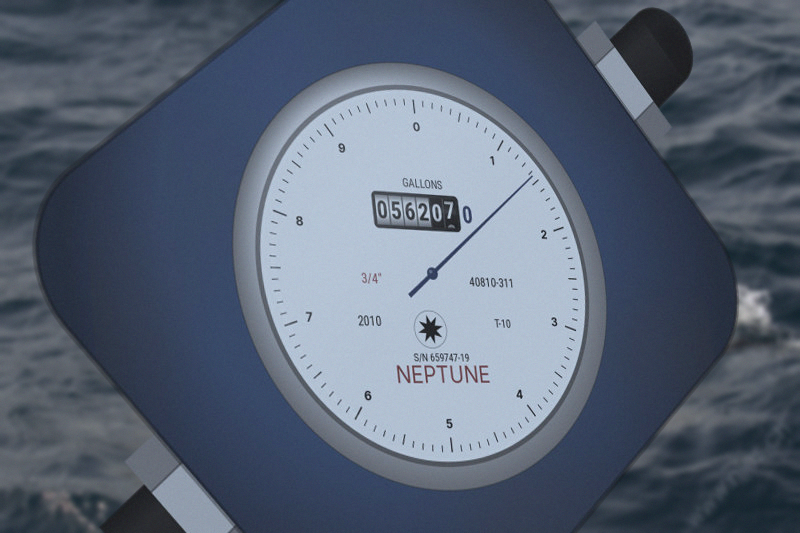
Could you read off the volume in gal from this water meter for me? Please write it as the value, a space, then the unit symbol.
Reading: 562071.4 gal
